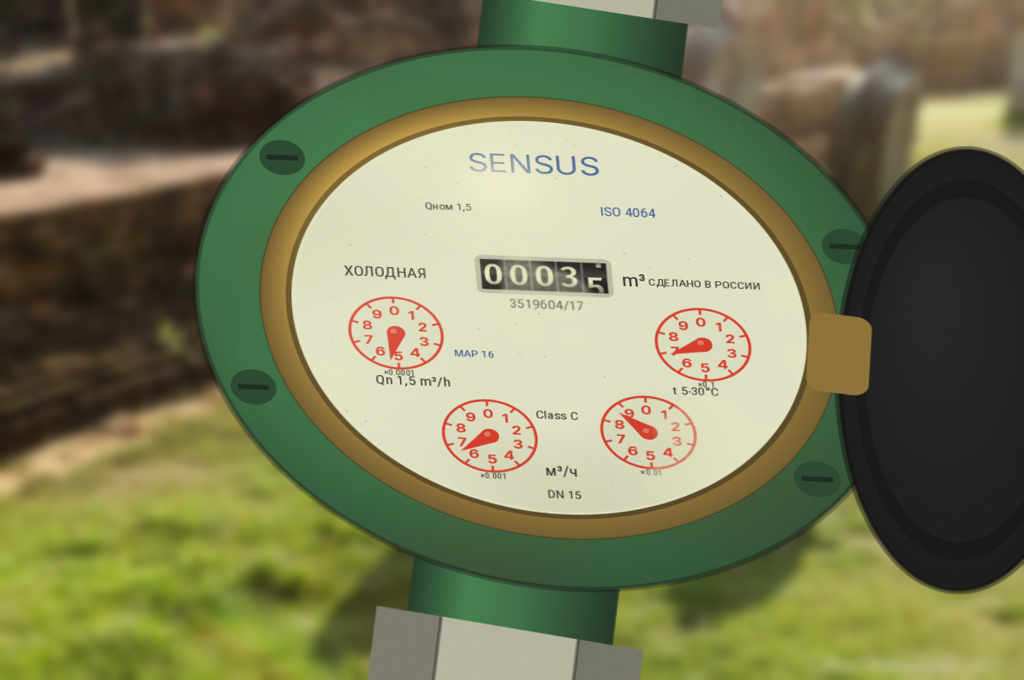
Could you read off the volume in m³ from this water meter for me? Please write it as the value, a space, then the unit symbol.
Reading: 34.6865 m³
